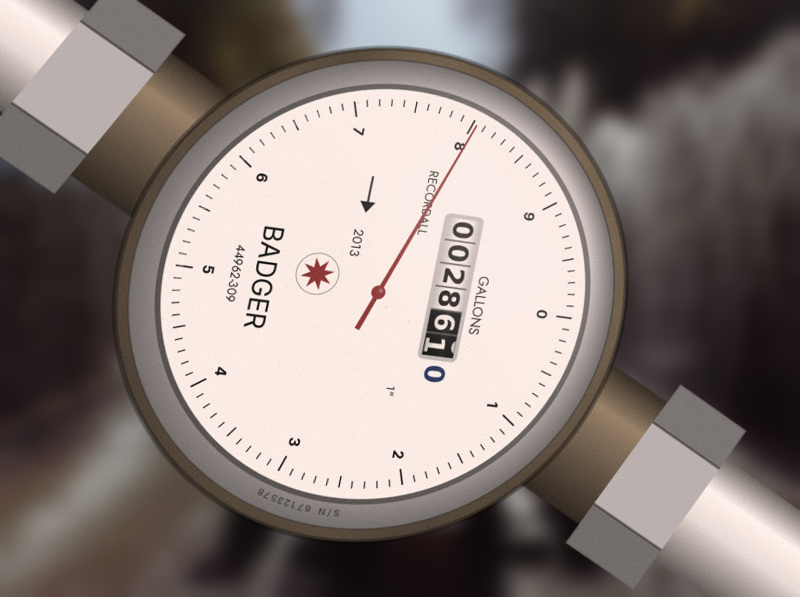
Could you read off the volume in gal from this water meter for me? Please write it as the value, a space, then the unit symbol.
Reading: 28608.0 gal
